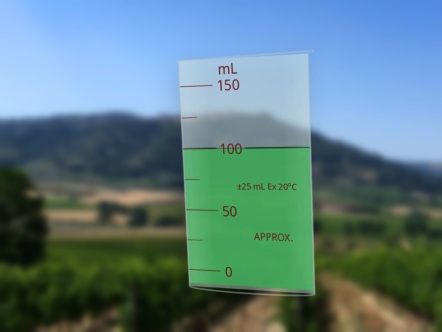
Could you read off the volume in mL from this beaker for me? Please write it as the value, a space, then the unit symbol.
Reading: 100 mL
